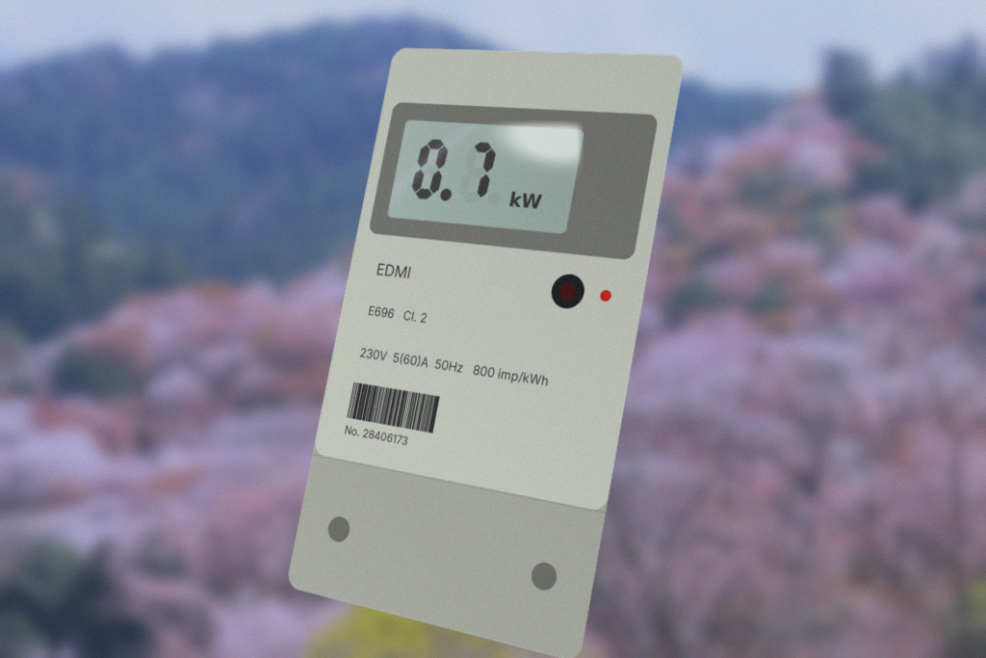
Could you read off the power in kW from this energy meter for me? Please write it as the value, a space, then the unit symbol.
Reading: 0.7 kW
